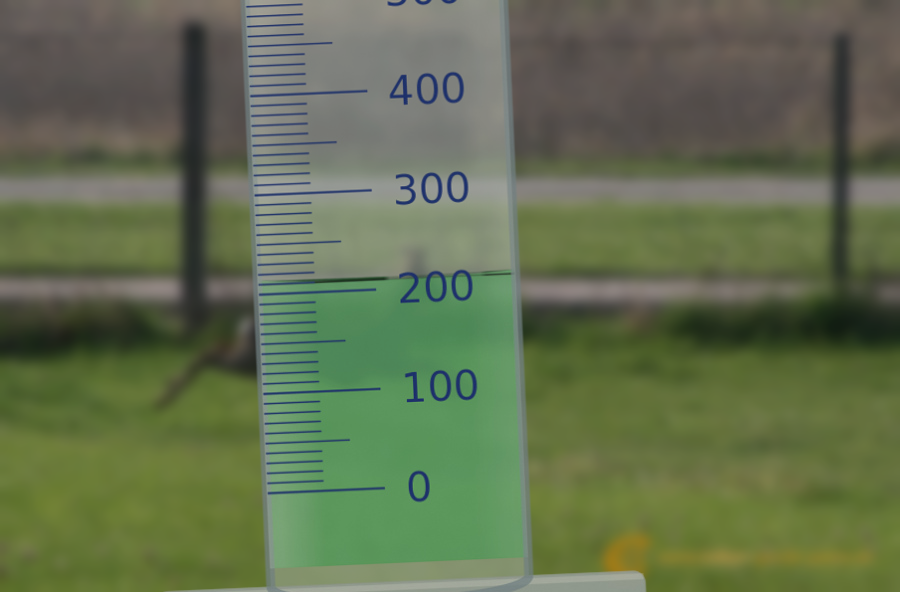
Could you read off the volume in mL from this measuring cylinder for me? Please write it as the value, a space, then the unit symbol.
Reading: 210 mL
